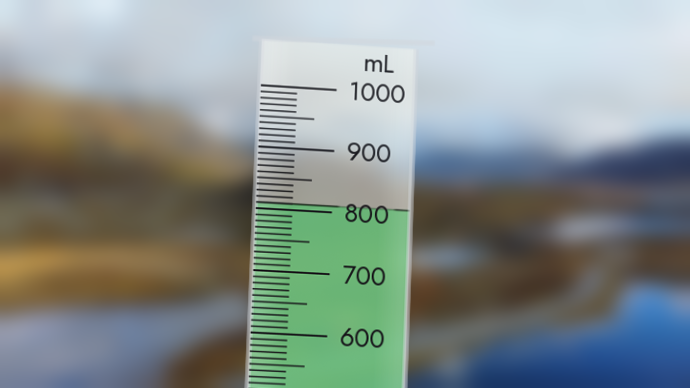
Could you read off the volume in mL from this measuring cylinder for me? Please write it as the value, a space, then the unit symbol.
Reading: 810 mL
